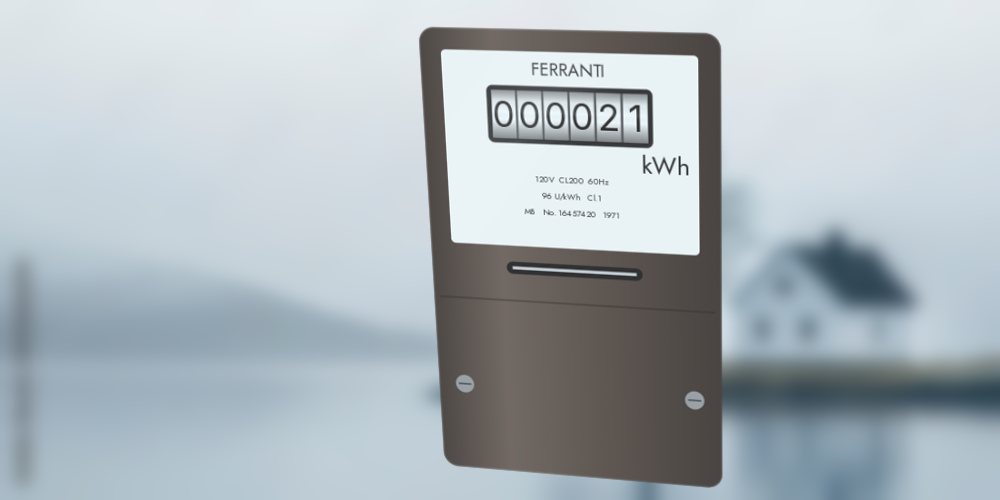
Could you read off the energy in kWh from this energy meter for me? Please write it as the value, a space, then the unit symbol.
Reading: 21 kWh
